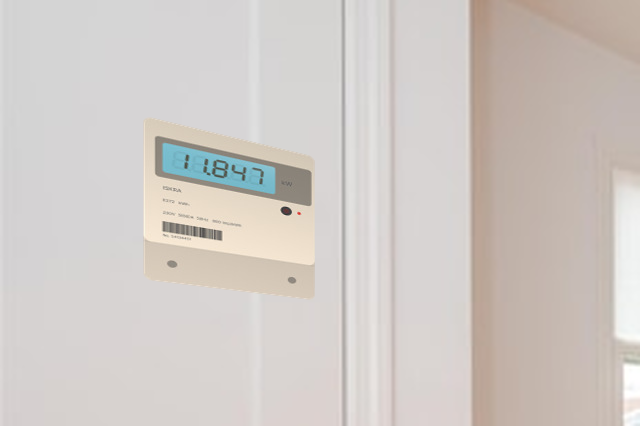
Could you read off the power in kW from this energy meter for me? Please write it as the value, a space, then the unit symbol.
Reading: 11.847 kW
